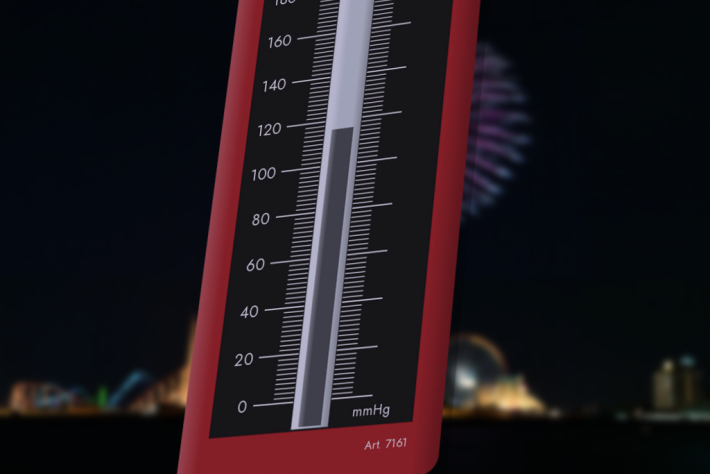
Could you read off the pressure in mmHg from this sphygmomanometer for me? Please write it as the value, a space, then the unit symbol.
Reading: 116 mmHg
